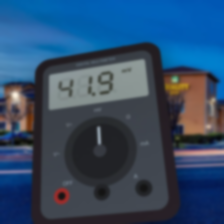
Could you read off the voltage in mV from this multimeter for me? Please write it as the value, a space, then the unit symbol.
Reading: 41.9 mV
